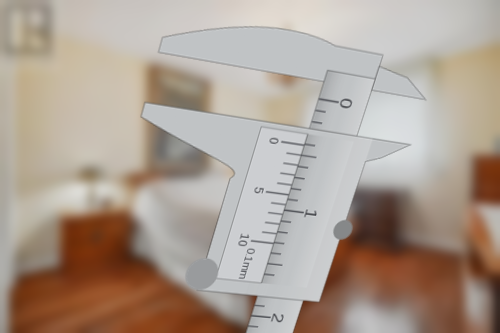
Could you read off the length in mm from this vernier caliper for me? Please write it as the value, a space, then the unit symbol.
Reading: 4.1 mm
